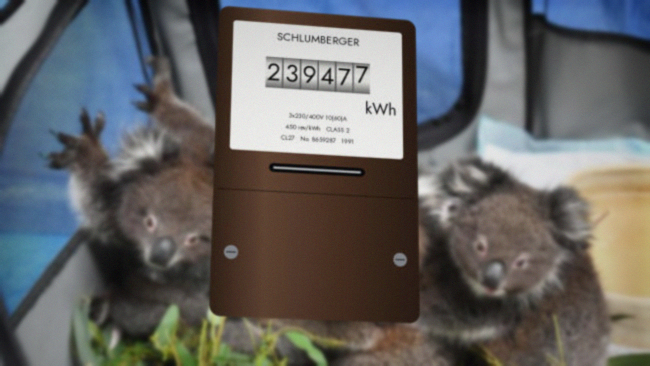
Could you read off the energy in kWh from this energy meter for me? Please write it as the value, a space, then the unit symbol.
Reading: 239477 kWh
